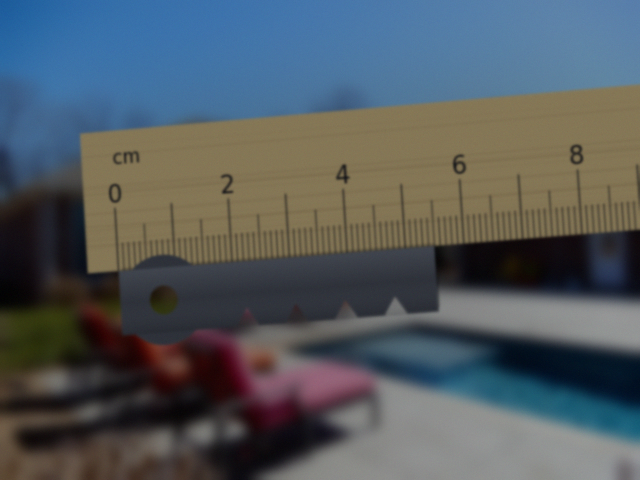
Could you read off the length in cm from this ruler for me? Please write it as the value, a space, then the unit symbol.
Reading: 5.5 cm
